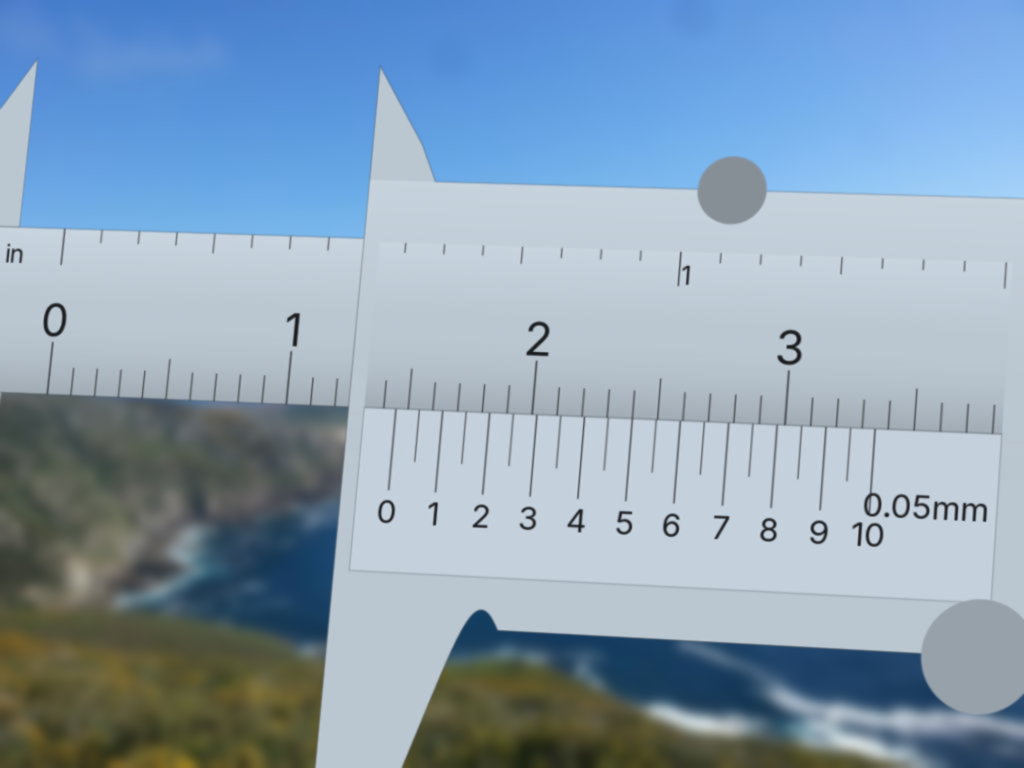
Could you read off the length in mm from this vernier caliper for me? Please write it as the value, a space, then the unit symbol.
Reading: 14.5 mm
